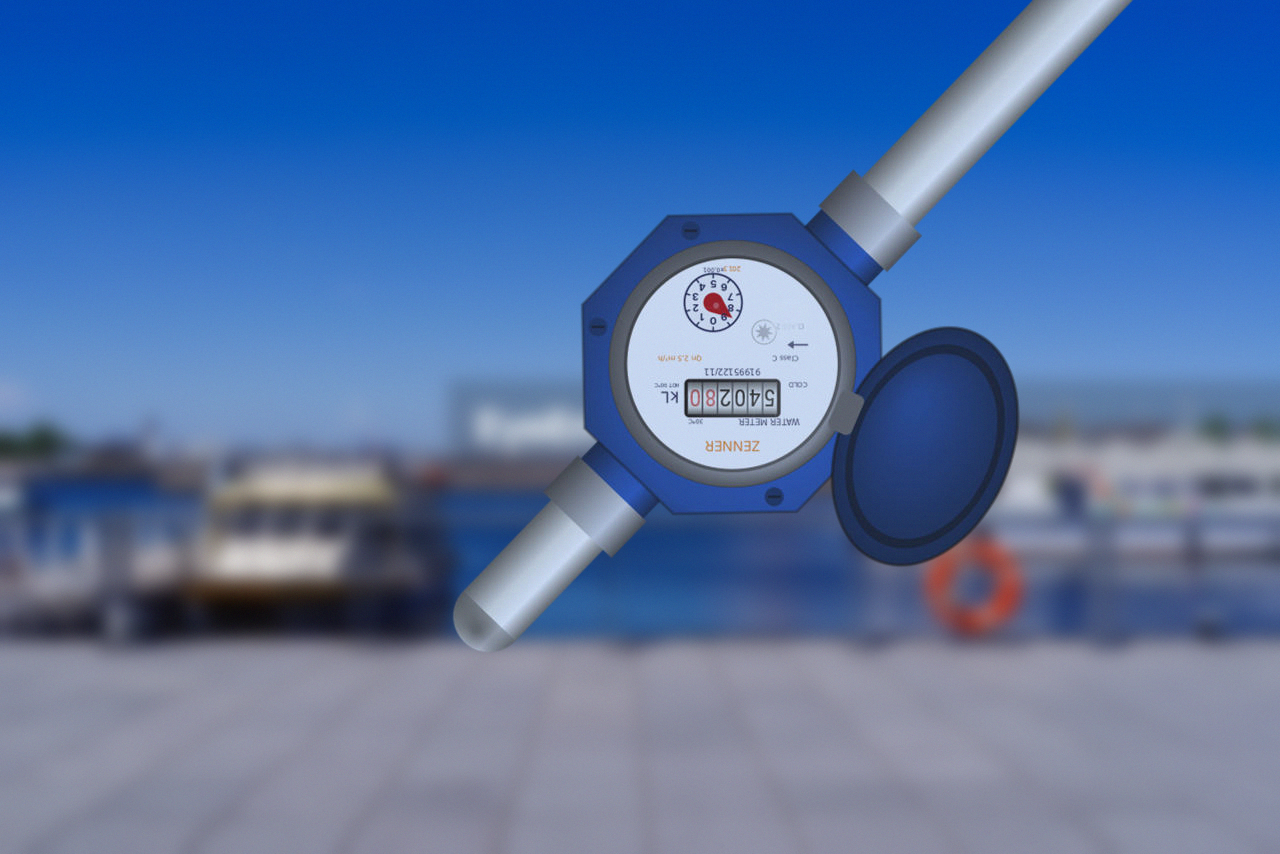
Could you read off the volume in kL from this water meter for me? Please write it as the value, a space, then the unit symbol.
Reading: 5402.808 kL
